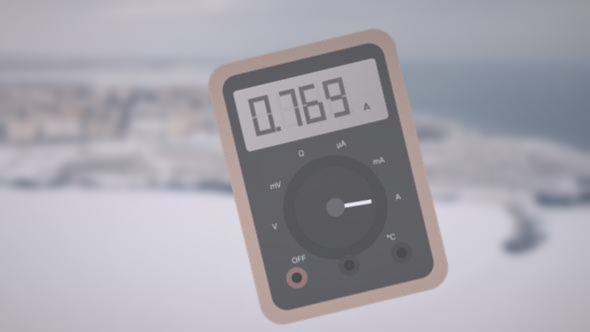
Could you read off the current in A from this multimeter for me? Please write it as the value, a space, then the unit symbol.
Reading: 0.769 A
